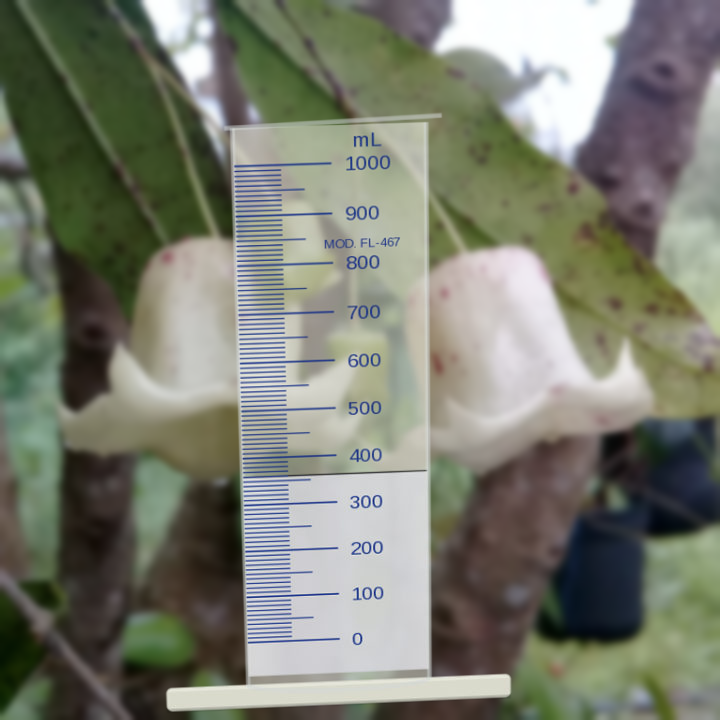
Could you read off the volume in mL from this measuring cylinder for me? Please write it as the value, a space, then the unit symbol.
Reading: 360 mL
